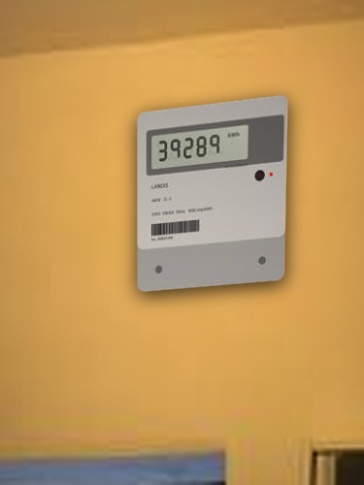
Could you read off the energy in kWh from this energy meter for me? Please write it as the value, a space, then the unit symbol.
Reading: 39289 kWh
